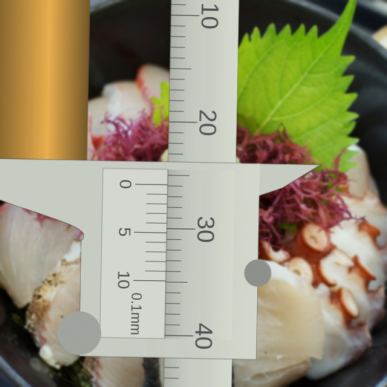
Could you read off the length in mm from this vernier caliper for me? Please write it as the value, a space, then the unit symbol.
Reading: 25.9 mm
